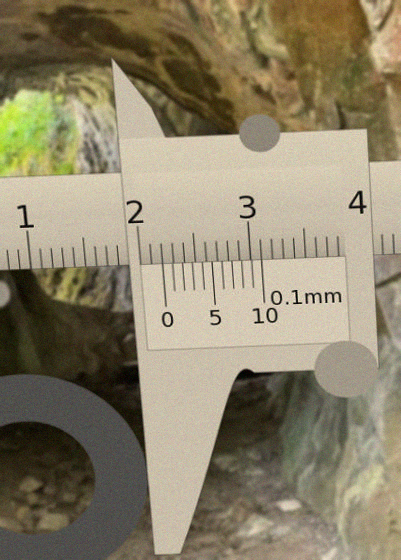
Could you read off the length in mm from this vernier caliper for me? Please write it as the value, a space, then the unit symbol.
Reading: 22.0 mm
